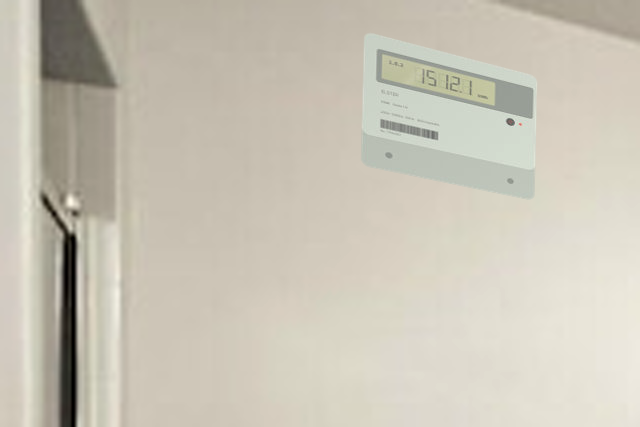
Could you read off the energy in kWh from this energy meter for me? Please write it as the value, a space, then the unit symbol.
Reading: 1512.1 kWh
